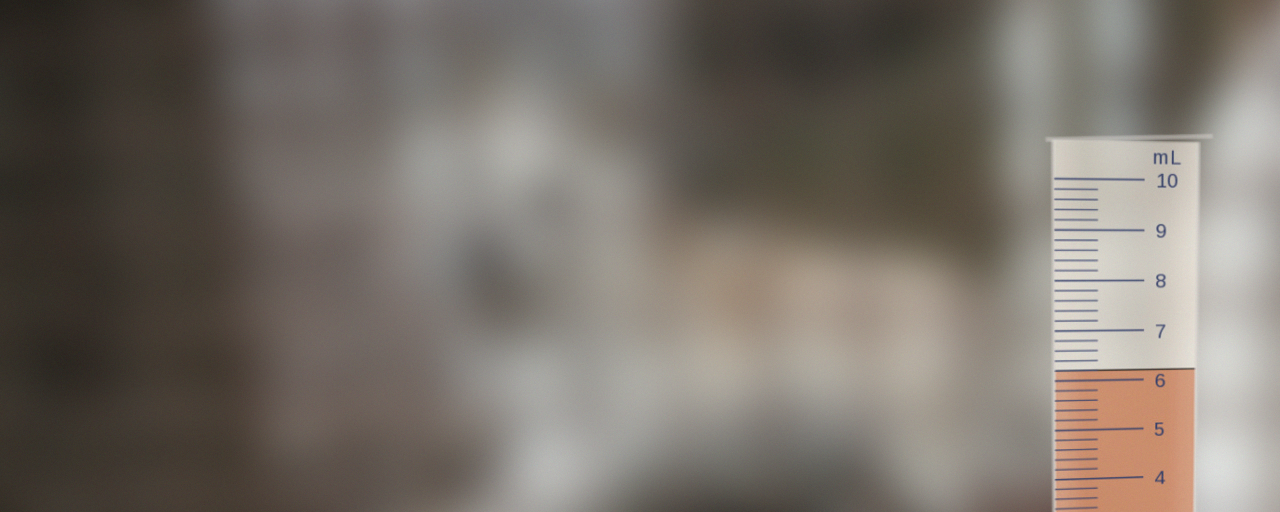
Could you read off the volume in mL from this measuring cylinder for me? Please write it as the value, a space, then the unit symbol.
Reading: 6.2 mL
